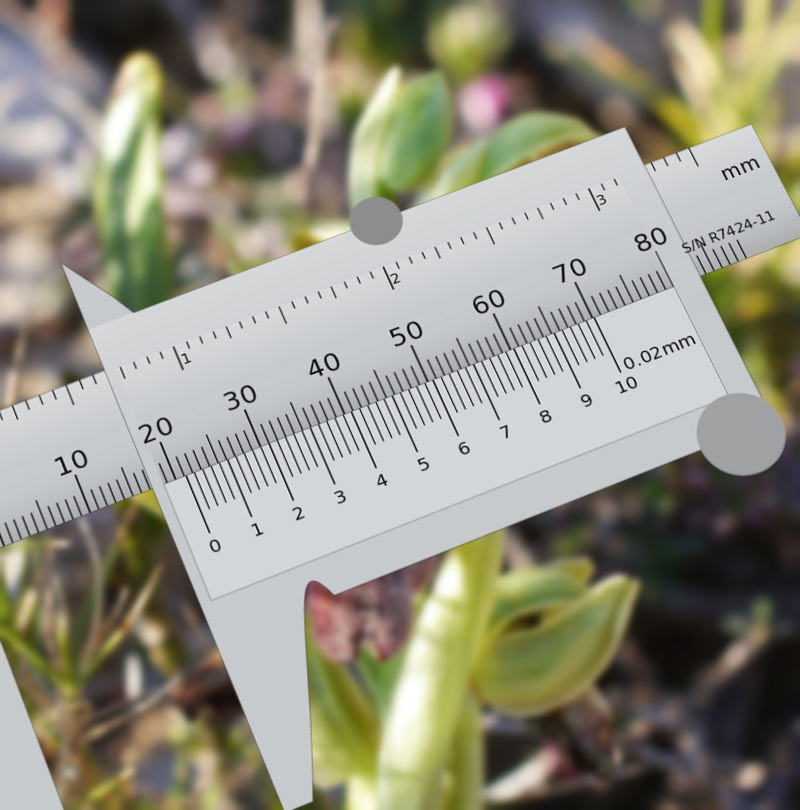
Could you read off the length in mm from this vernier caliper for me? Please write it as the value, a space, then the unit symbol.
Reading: 21.2 mm
